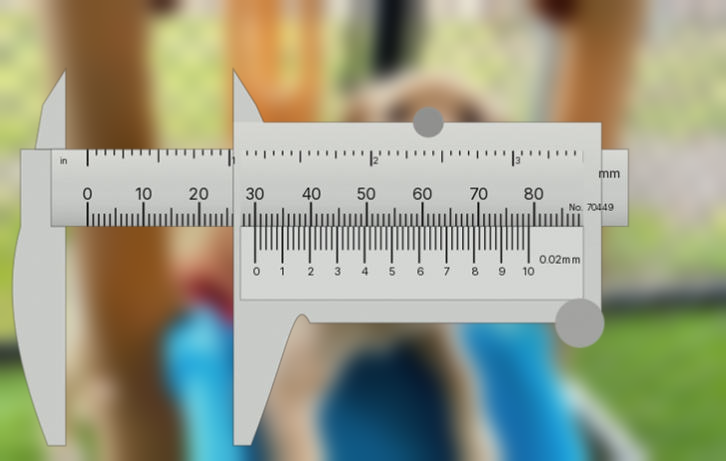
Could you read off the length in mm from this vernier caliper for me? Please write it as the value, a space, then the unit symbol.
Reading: 30.0 mm
